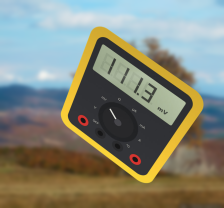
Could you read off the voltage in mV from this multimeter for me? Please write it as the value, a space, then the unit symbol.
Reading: 111.3 mV
